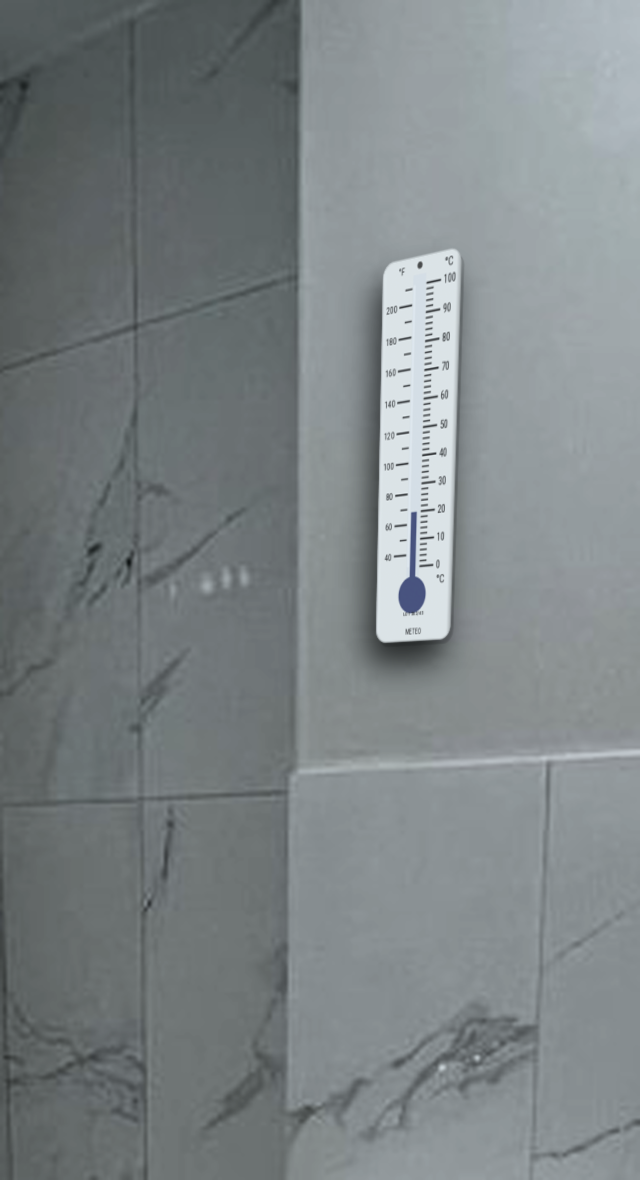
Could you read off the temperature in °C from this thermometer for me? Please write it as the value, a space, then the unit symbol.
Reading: 20 °C
